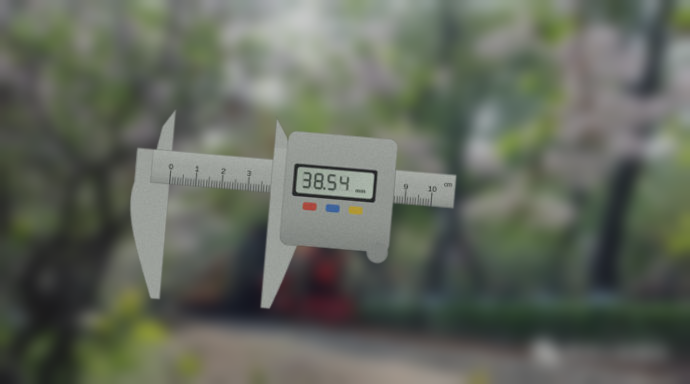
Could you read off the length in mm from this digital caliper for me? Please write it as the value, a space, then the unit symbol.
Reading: 38.54 mm
